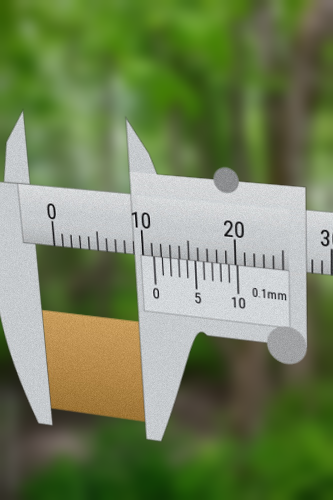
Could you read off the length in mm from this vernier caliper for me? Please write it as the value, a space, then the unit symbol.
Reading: 11.2 mm
